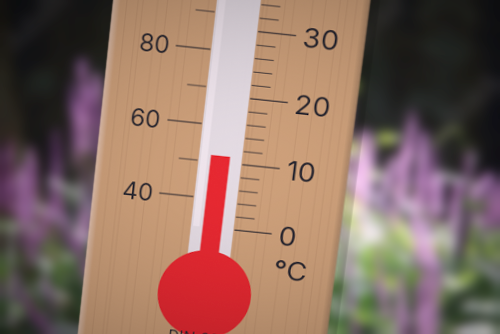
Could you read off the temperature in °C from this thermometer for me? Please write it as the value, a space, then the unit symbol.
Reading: 11 °C
